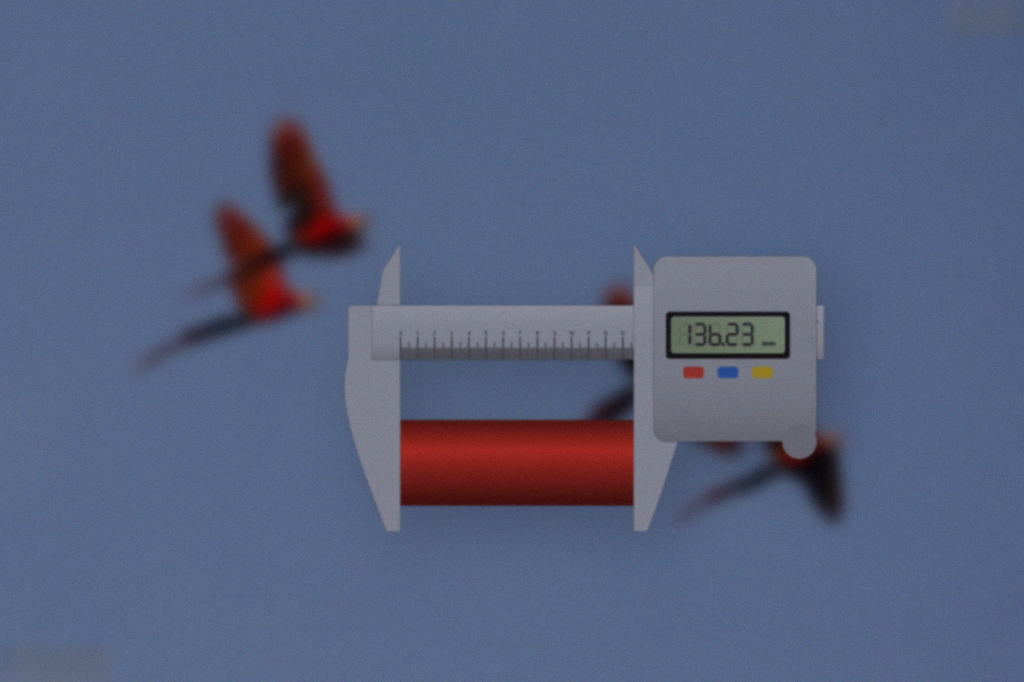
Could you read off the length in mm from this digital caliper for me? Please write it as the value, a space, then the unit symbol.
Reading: 136.23 mm
